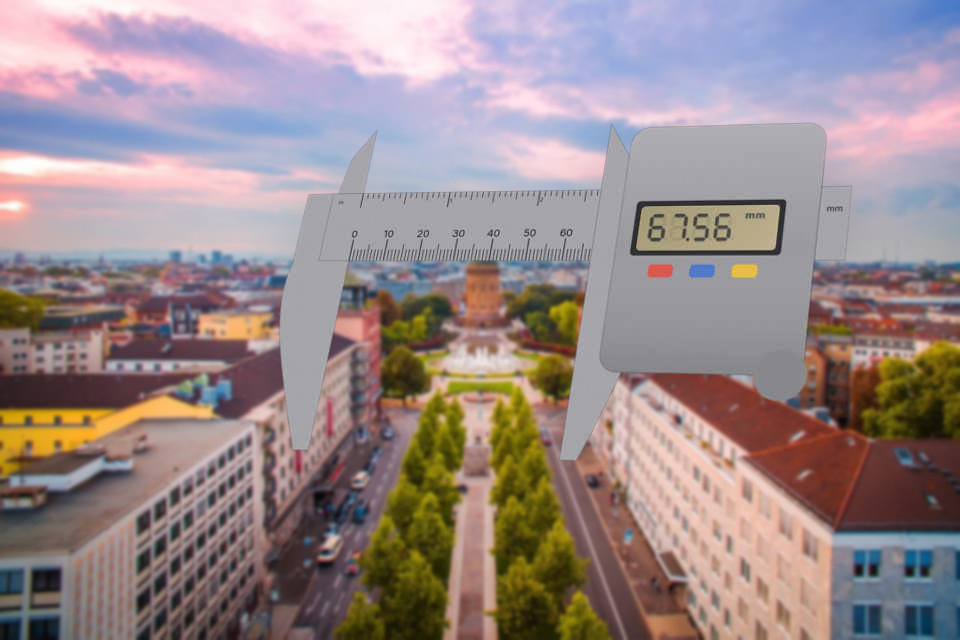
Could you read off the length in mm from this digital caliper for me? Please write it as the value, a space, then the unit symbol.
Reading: 67.56 mm
